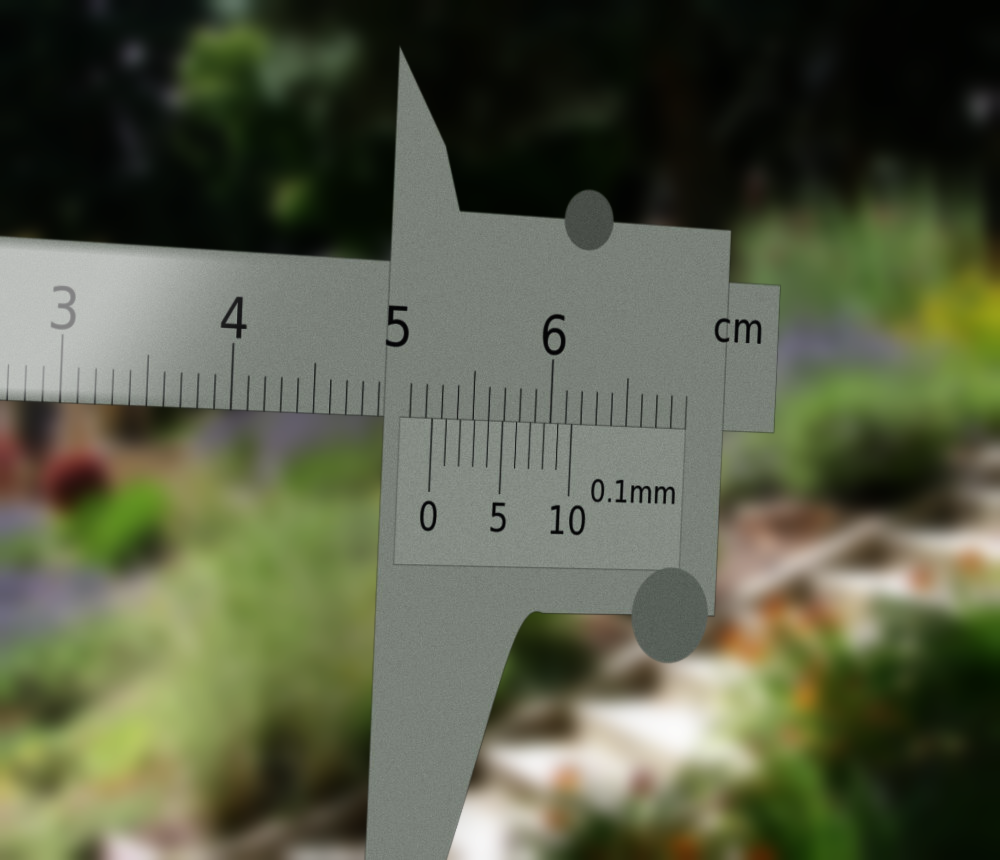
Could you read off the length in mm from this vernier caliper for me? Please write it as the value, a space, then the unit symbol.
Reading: 52.4 mm
